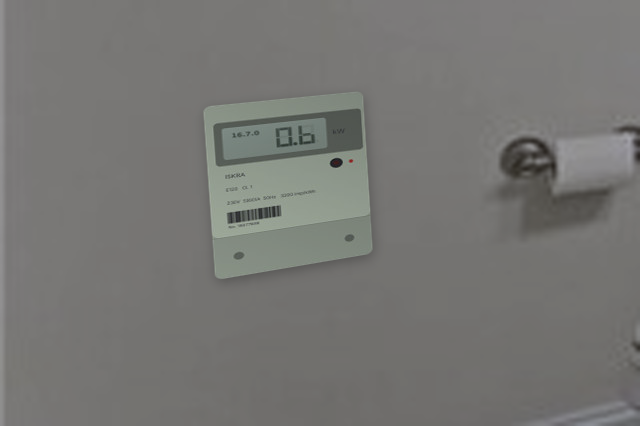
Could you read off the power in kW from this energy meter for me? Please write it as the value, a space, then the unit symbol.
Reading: 0.6 kW
